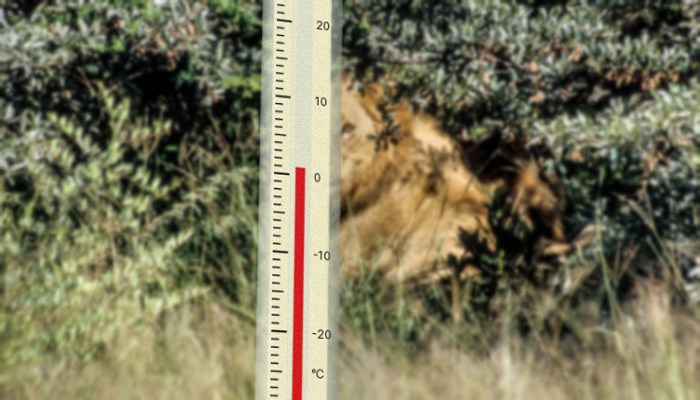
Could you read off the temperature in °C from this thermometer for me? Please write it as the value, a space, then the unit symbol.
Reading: 1 °C
